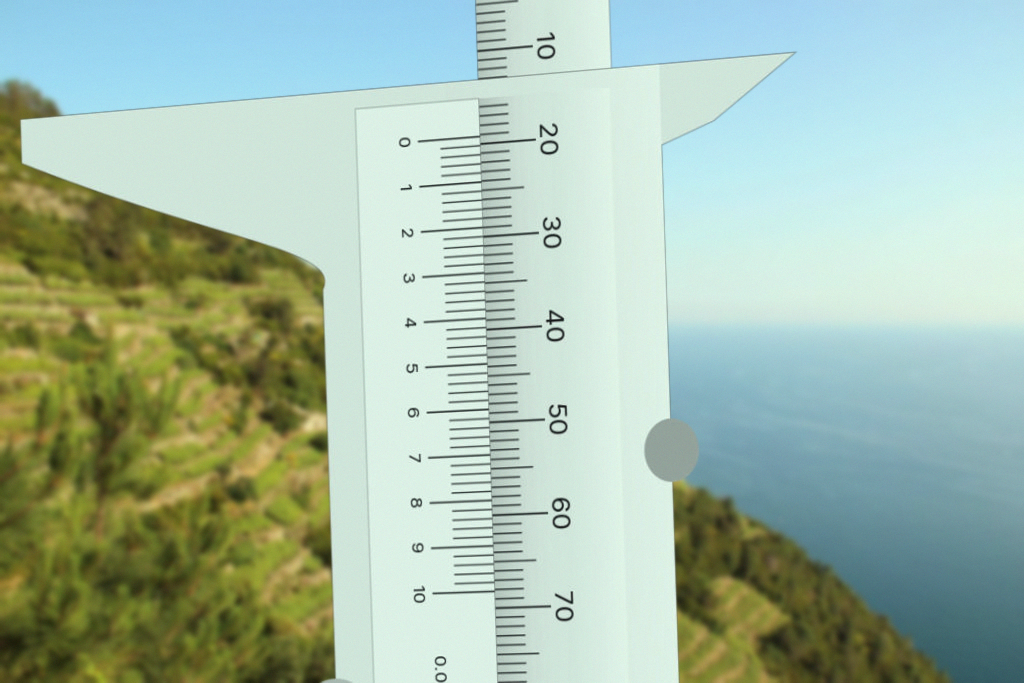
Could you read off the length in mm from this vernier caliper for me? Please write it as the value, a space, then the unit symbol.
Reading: 19.2 mm
